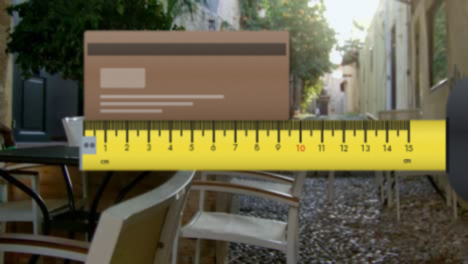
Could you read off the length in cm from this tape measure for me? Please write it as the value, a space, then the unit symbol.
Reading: 9.5 cm
